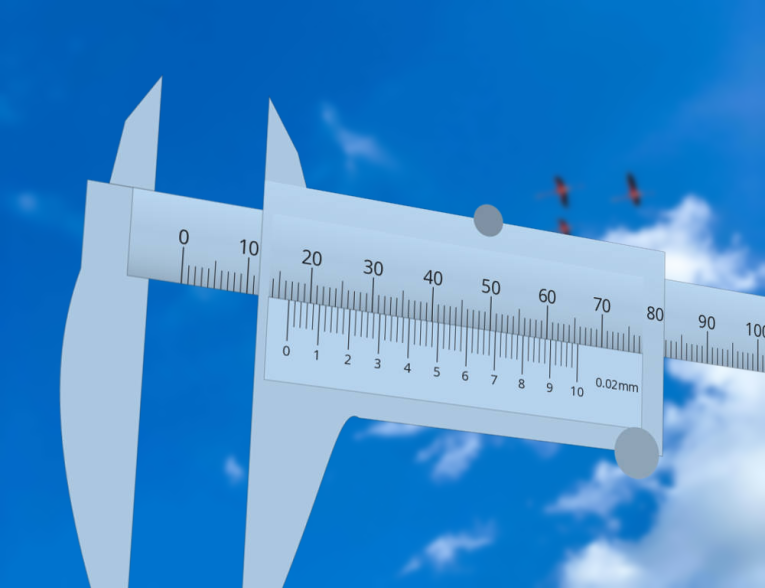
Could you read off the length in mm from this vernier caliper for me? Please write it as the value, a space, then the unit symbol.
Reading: 16.6 mm
